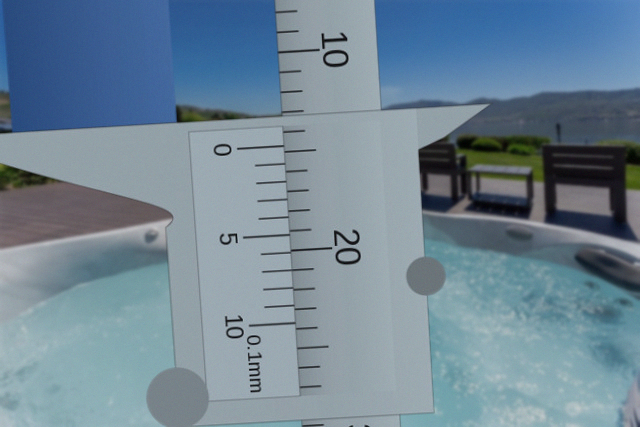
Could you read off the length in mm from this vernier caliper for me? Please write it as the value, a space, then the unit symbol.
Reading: 14.7 mm
